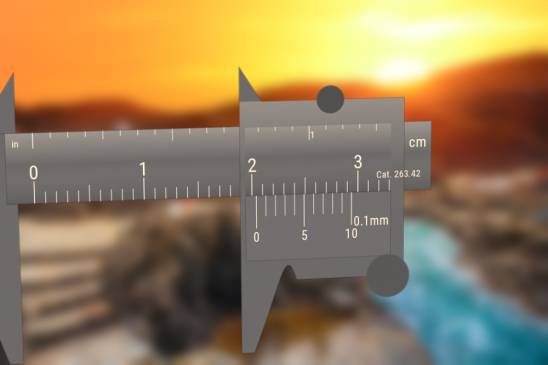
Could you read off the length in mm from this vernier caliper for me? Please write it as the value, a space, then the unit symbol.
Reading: 20.4 mm
